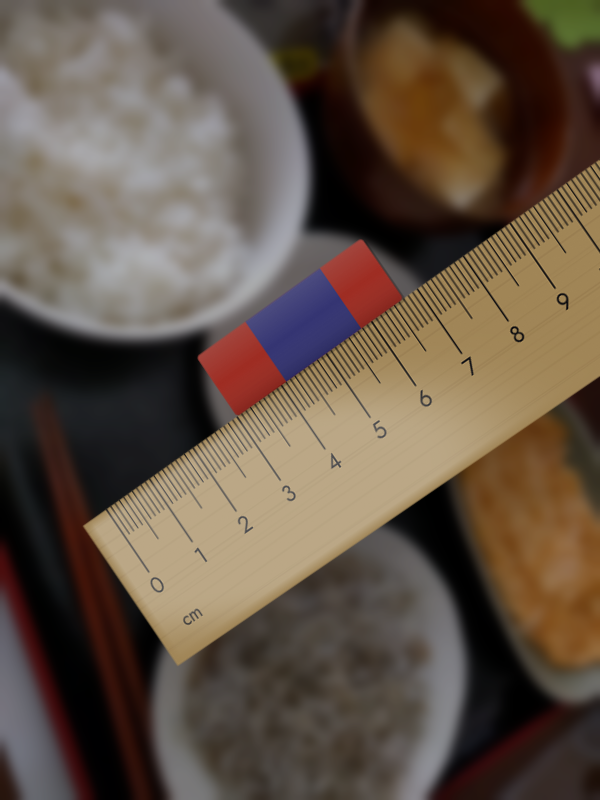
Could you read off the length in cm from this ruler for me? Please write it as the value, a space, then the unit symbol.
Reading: 3.7 cm
